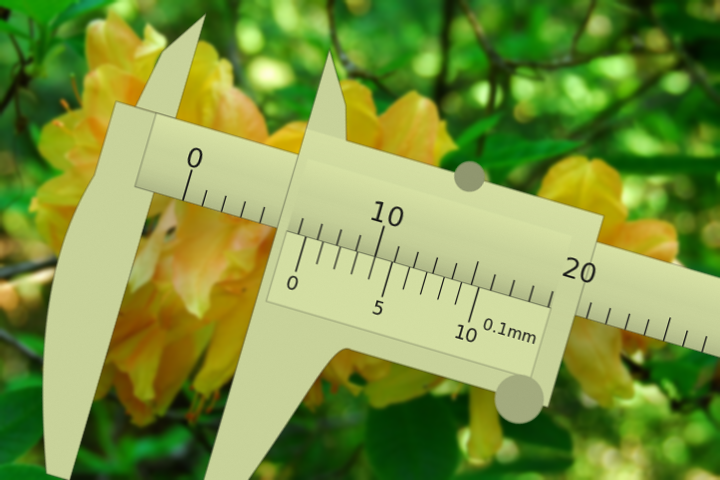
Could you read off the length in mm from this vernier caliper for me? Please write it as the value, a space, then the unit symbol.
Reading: 6.4 mm
